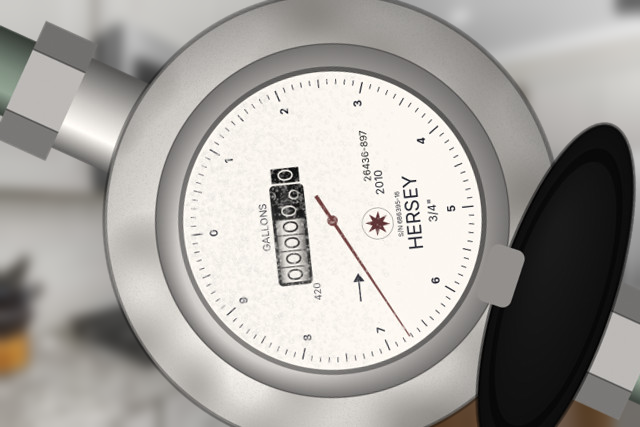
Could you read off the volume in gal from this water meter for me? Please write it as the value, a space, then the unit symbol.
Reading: 86.7 gal
